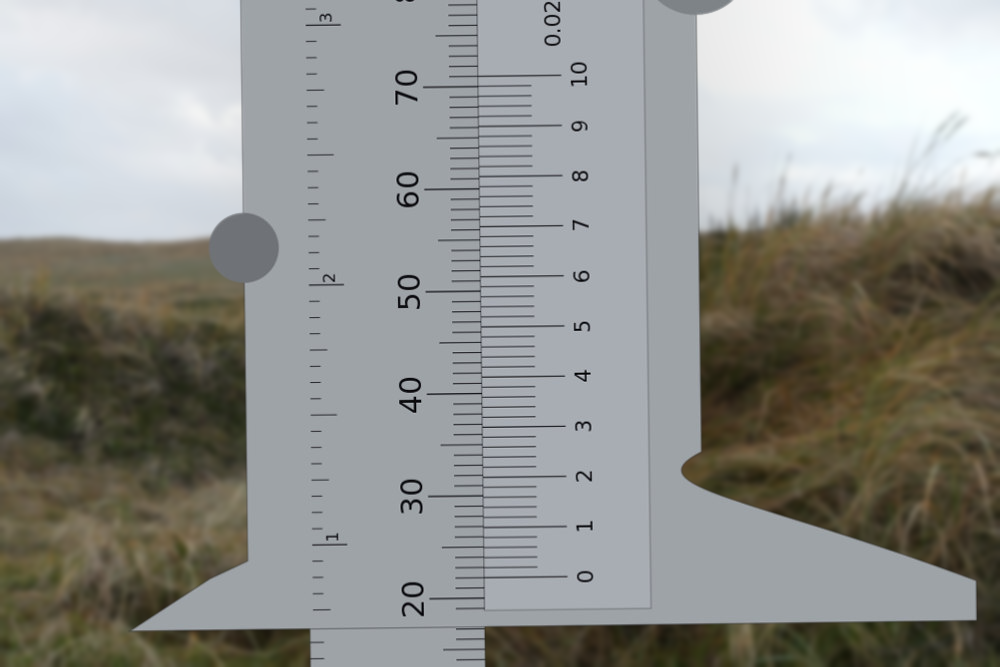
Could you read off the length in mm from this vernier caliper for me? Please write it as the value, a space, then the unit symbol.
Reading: 22.0 mm
